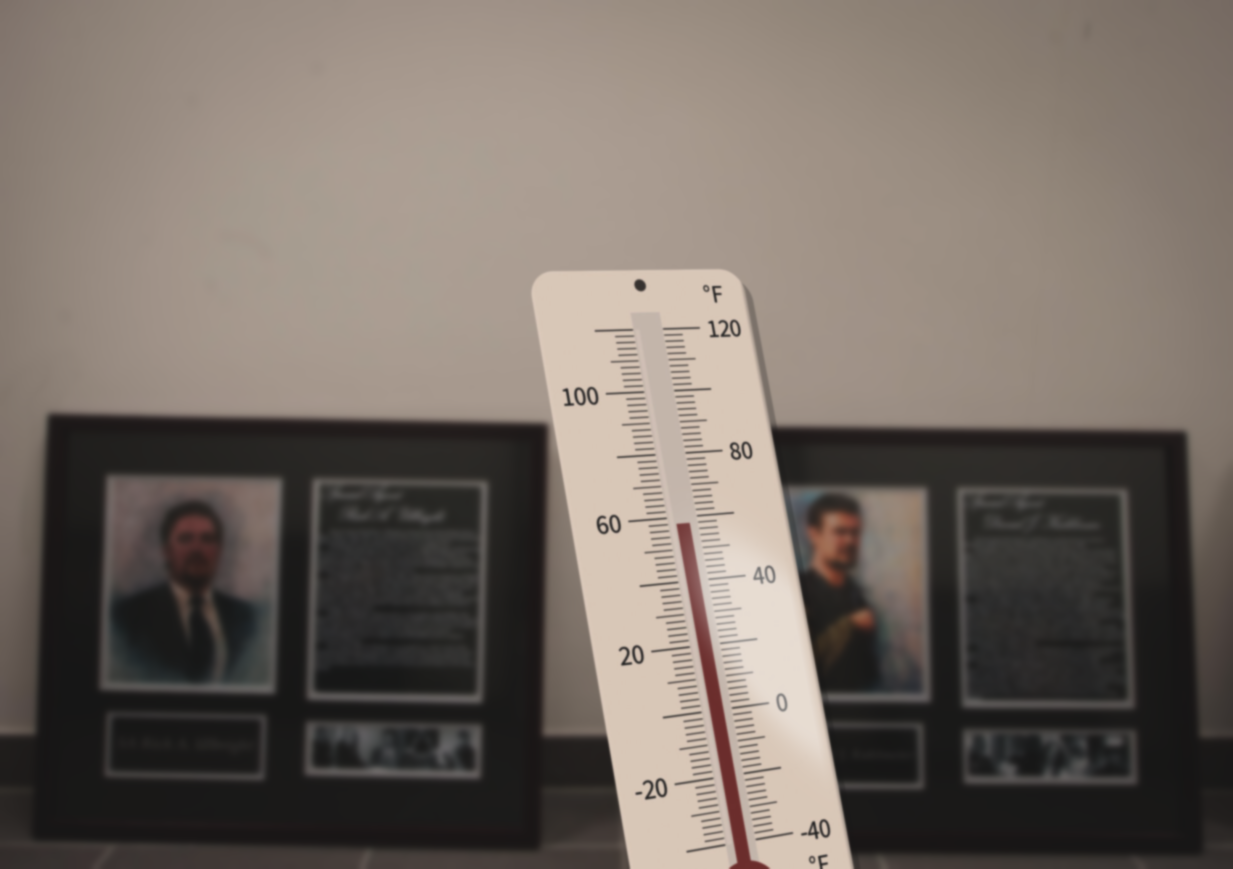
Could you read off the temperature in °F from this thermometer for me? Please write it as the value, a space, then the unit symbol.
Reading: 58 °F
